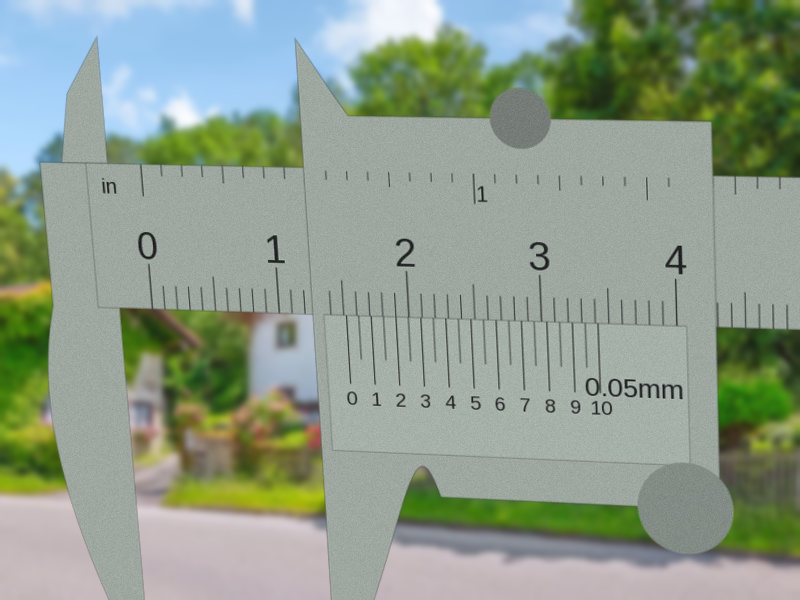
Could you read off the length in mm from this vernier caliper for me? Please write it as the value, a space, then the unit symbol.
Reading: 15.2 mm
